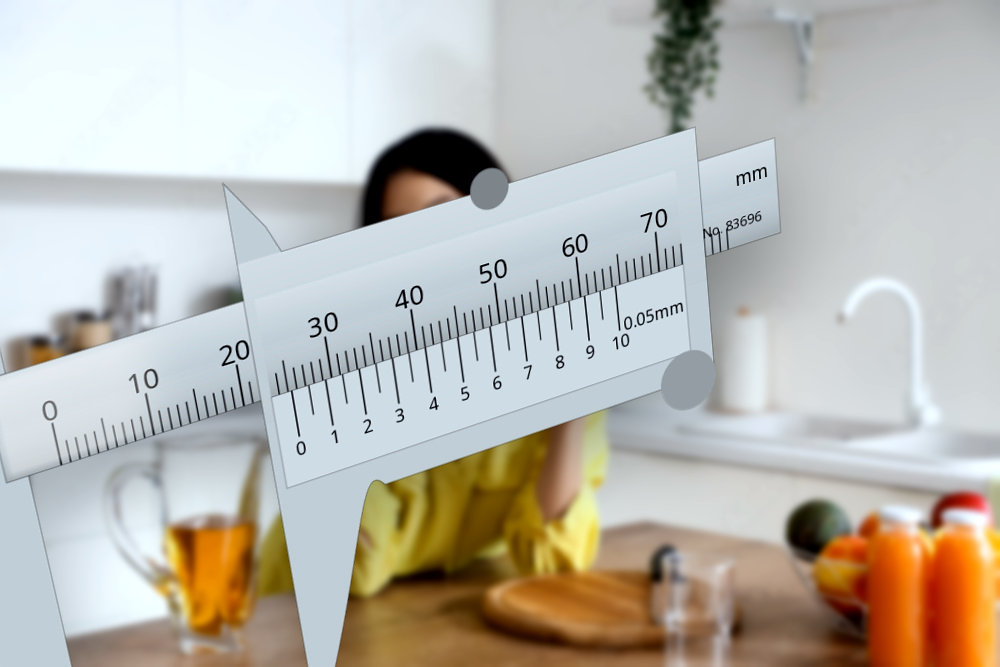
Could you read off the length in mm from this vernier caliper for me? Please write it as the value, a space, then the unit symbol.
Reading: 25.4 mm
